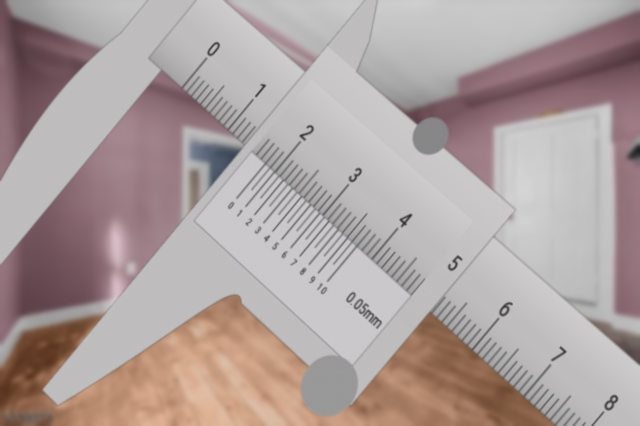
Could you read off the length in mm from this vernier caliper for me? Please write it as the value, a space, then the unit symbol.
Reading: 18.0 mm
